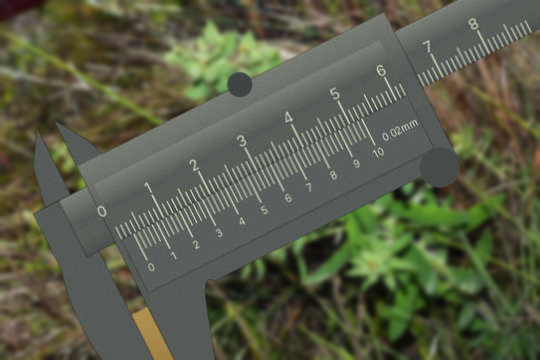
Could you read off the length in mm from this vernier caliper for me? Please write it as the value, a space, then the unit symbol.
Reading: 3.5 mm
